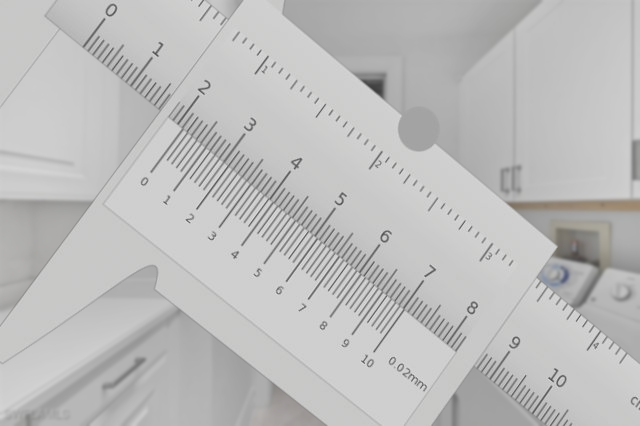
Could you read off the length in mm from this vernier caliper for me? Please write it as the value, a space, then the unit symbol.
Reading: 21.2 mm
